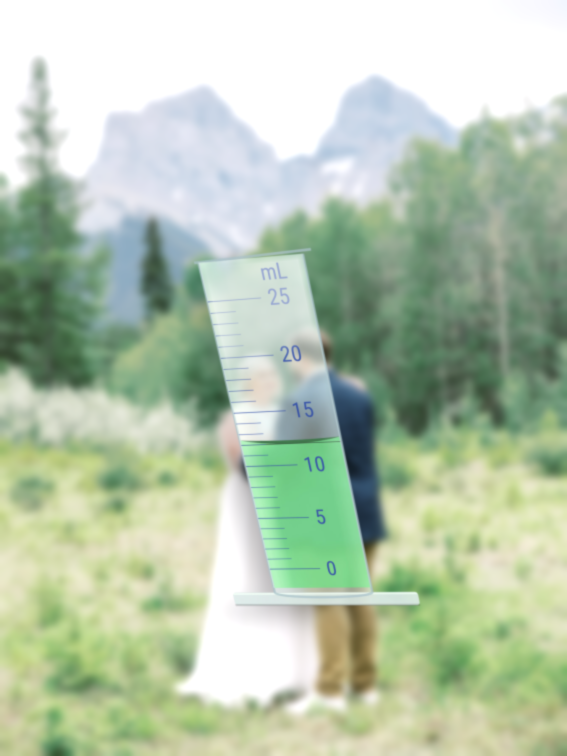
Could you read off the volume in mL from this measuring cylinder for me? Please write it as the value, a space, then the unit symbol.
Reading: 12 mL
